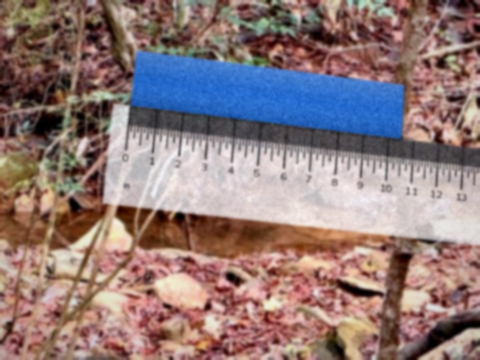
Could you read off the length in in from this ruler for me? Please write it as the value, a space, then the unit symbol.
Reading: 10.5 in
